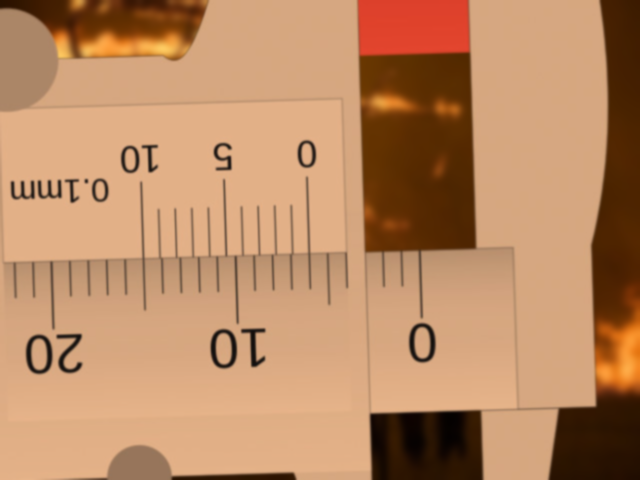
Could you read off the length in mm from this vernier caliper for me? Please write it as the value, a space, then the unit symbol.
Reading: 6.0 mm
